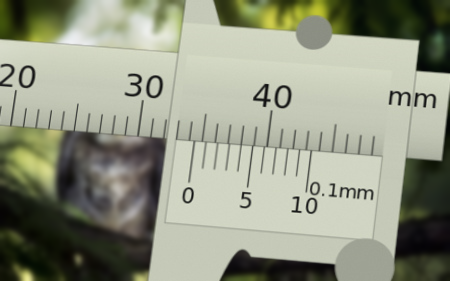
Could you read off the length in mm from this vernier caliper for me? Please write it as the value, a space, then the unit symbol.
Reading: 34.4 mm
